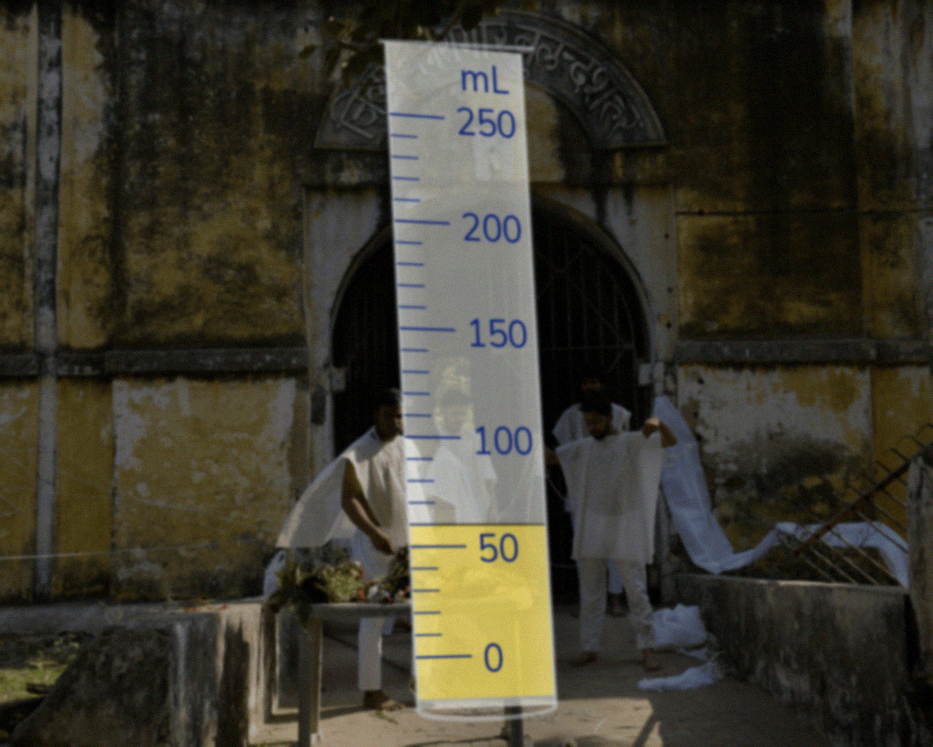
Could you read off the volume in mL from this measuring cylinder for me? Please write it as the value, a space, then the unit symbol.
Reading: 60 mL
